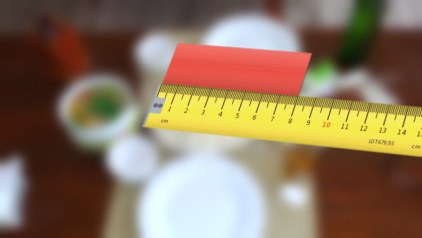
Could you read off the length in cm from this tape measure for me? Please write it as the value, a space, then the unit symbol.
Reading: 8 cm
